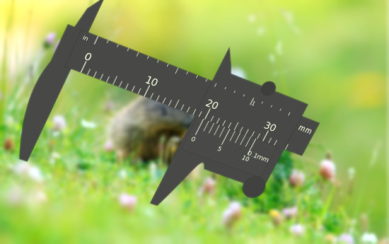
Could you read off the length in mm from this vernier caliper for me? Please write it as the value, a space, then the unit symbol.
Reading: 19.8 mm
